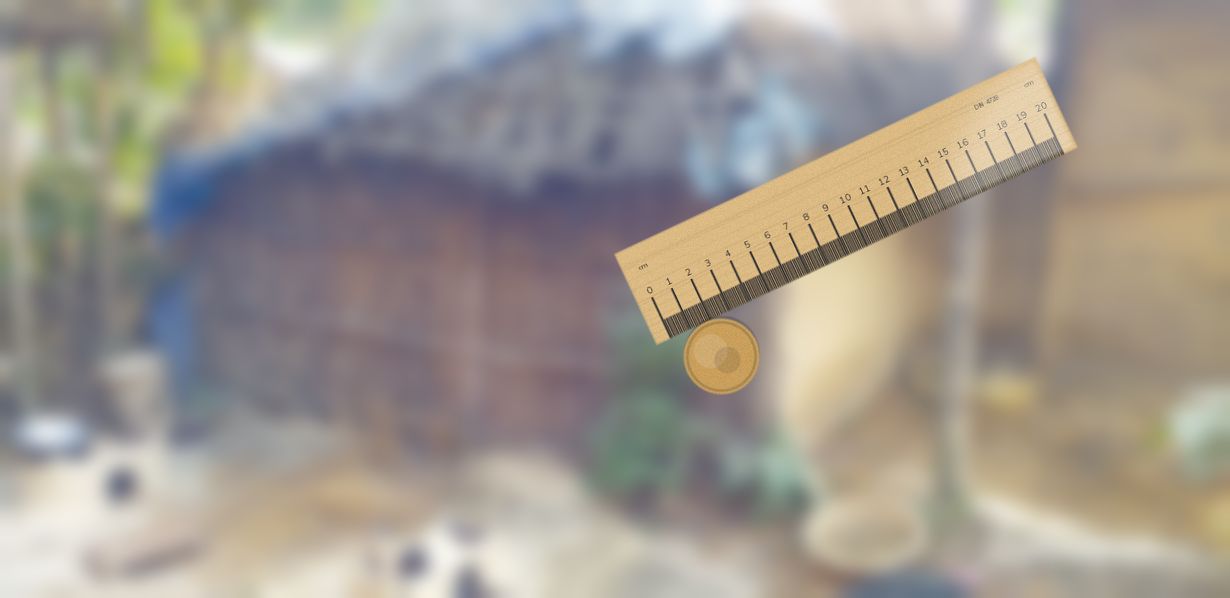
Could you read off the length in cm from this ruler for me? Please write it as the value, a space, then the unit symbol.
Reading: 3.5 cm
